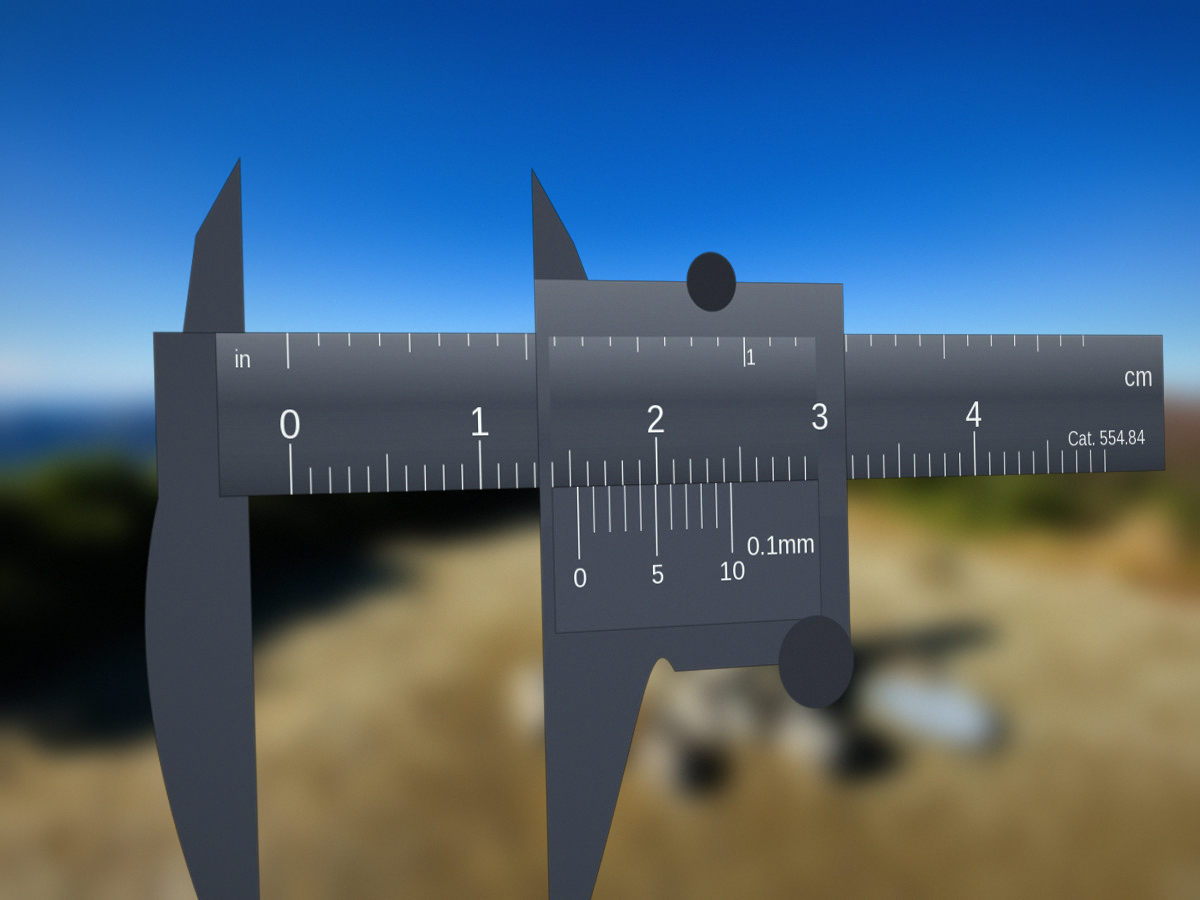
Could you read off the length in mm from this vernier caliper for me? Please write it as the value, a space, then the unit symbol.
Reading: 15.4 mm
